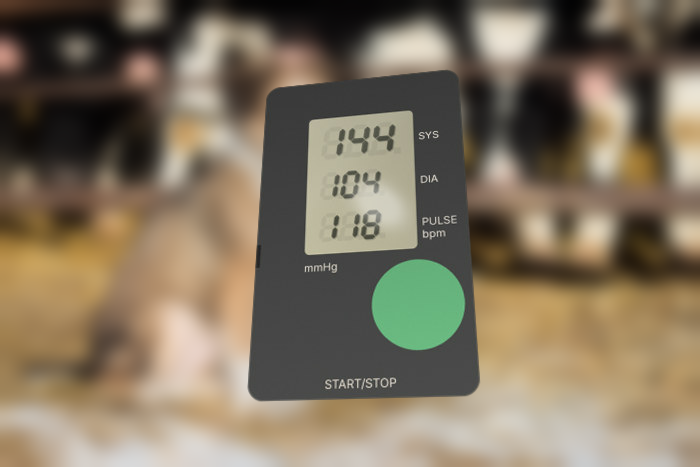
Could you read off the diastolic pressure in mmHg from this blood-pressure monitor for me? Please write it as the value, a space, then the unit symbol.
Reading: 104 mmHg
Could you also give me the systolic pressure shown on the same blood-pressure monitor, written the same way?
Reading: 144 mmHg
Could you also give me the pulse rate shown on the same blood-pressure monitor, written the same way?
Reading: 118 bpm
